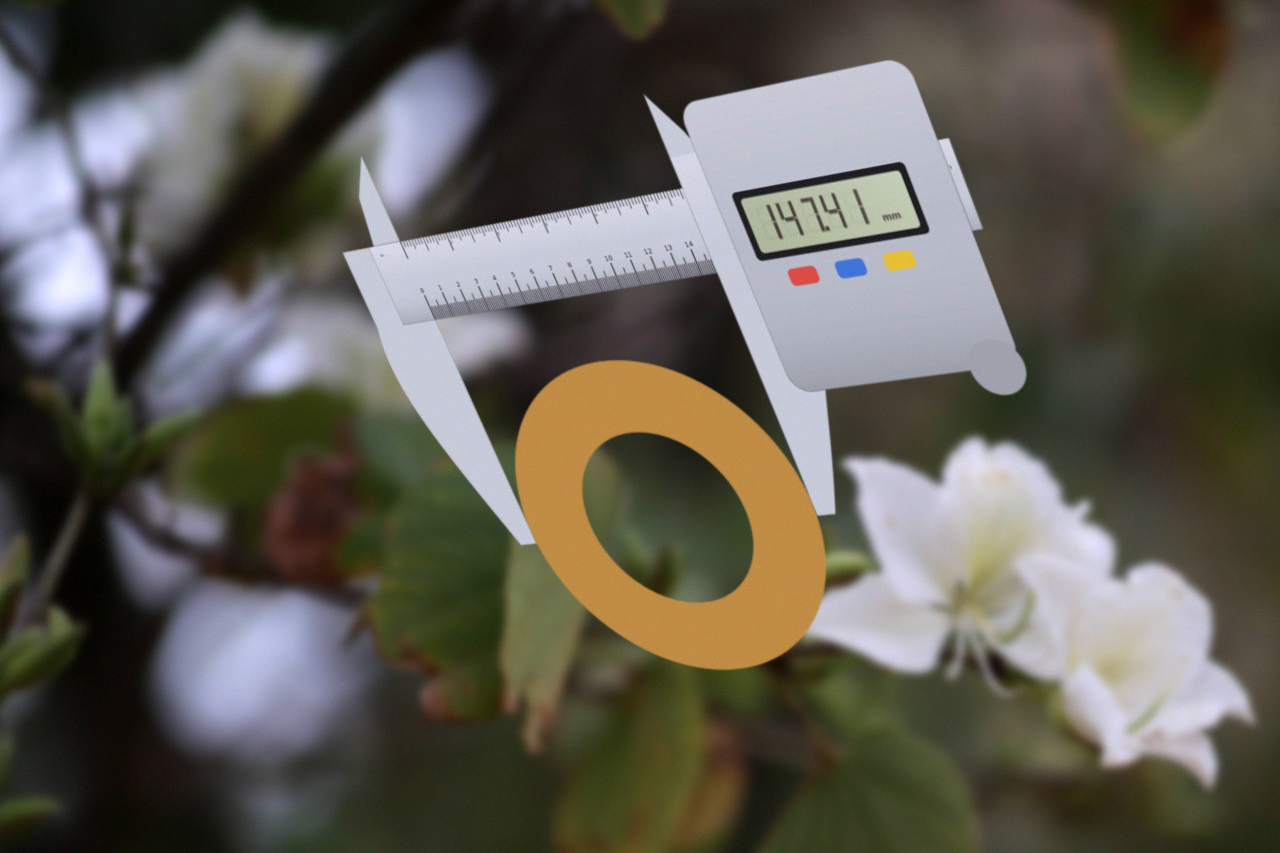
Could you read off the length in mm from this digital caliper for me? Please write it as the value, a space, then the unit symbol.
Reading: 147.41 mm
